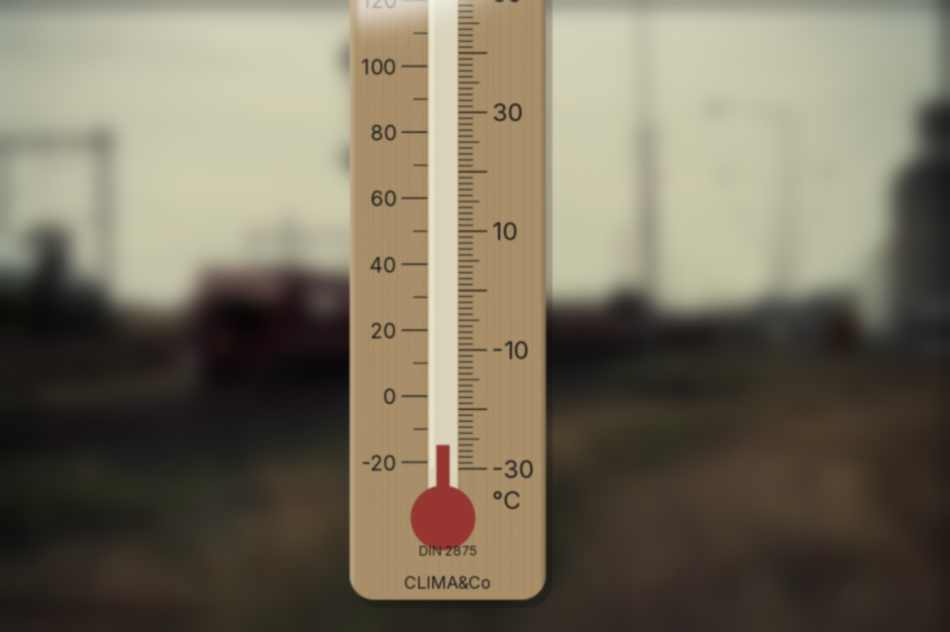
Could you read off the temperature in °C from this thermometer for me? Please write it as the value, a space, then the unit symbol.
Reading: -26 °C
